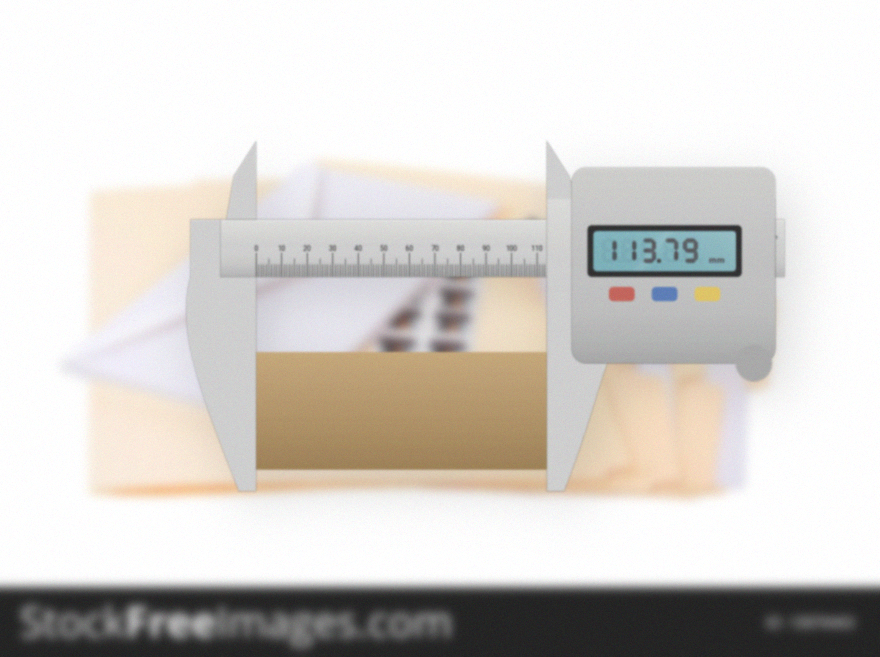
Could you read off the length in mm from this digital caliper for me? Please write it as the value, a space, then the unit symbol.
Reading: 113.79 mm
